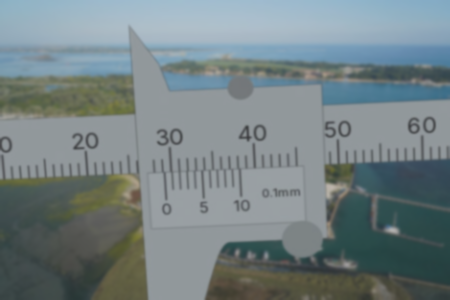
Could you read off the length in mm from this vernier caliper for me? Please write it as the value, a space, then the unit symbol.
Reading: 29.2 mm
